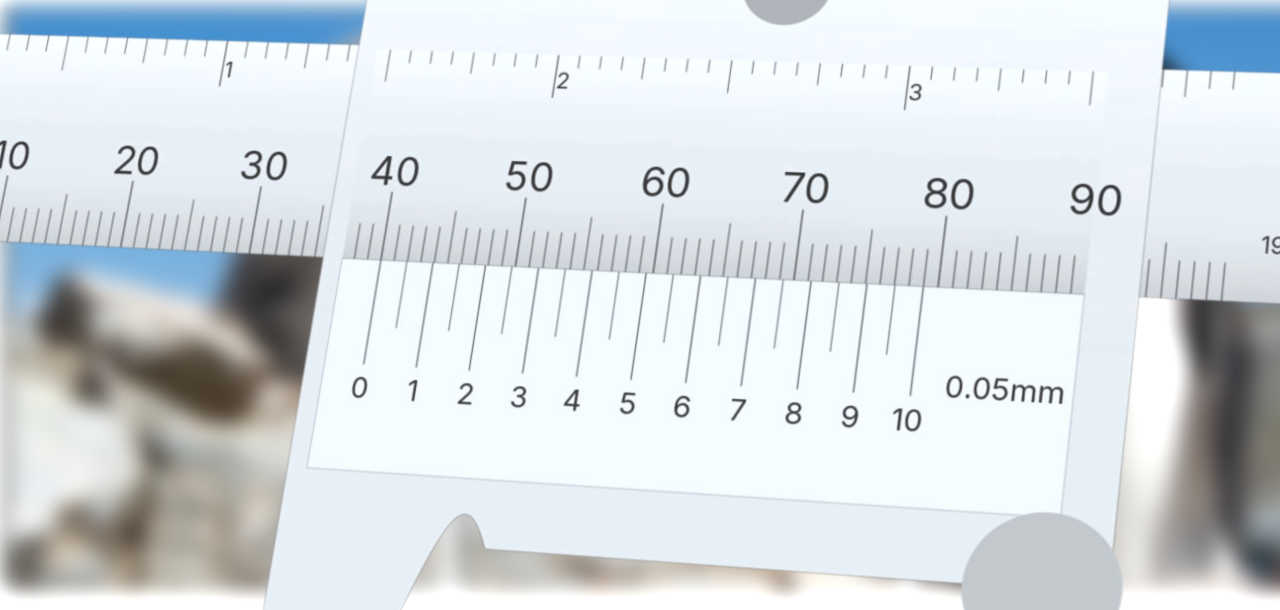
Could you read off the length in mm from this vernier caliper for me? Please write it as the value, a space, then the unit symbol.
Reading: 40.0 mm
